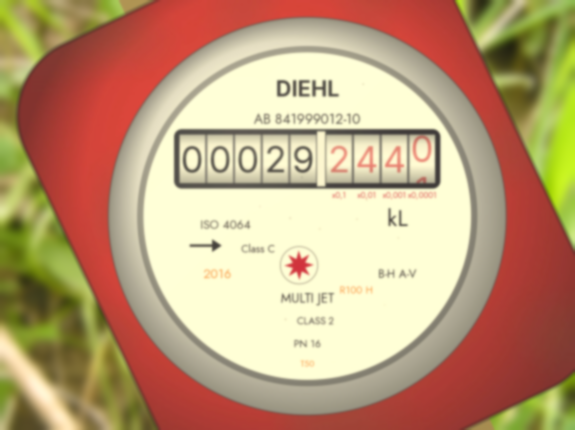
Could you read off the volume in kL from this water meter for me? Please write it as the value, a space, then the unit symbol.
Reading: 29.2440 kL
